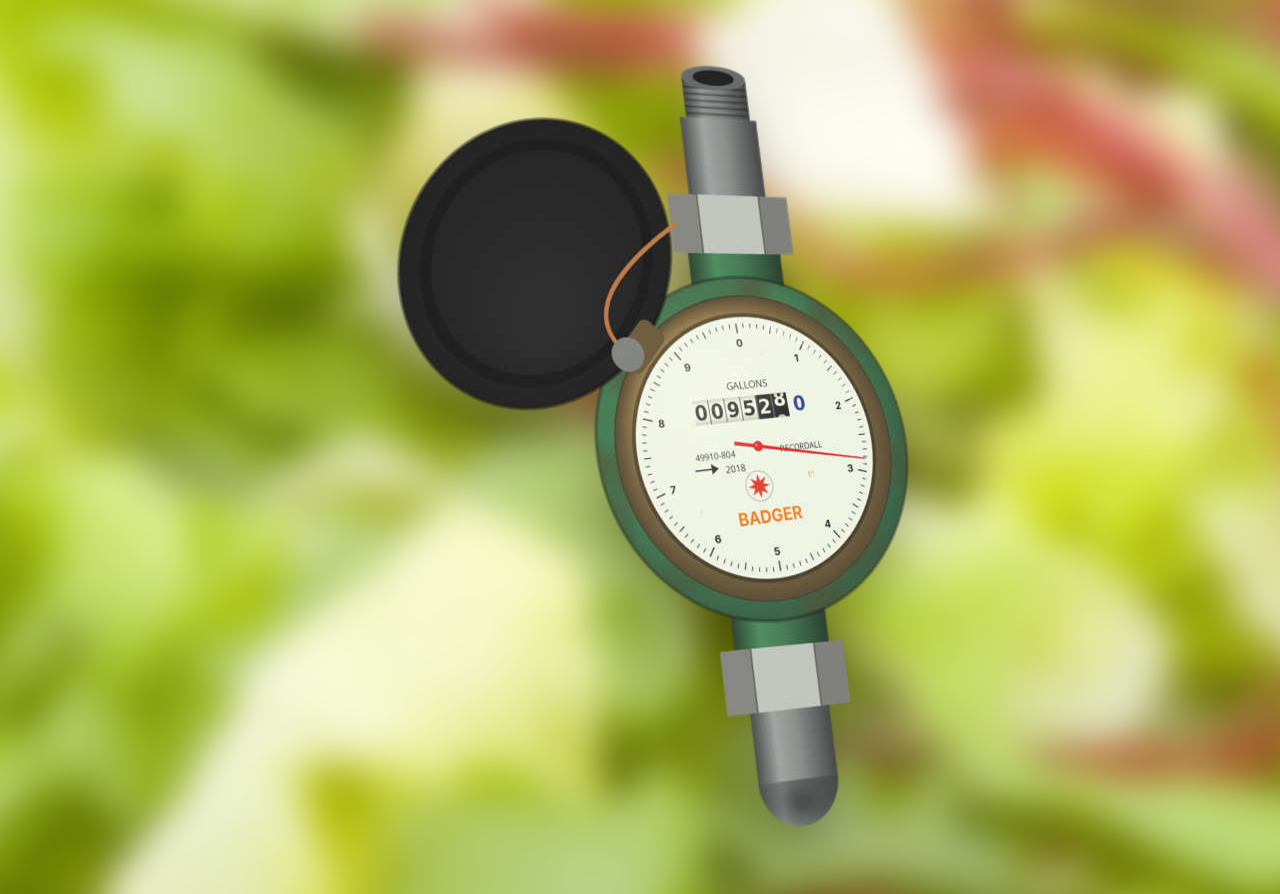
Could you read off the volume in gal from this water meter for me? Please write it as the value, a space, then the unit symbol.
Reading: 95282.8 gal
